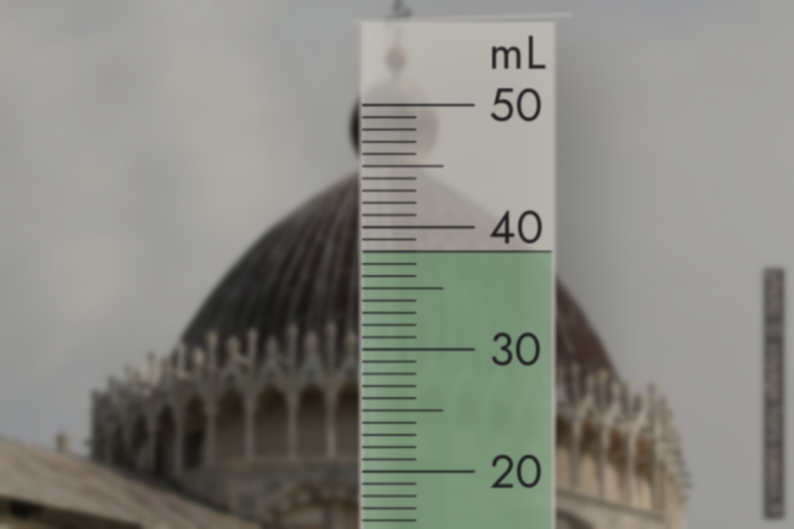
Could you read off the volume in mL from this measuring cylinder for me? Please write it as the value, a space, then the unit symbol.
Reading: 38 mL
